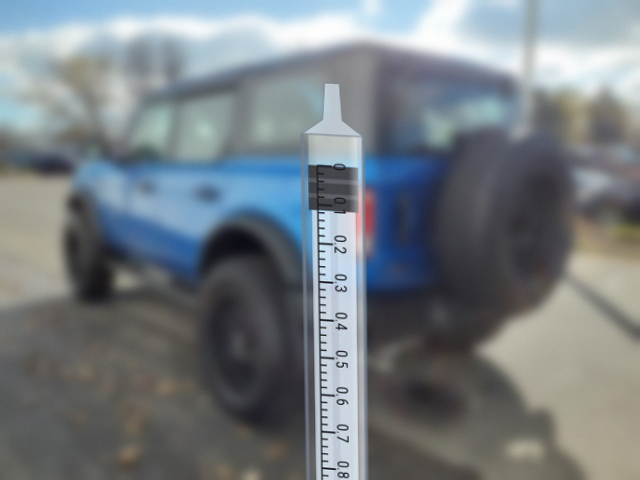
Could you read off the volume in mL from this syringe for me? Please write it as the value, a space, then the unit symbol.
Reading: 0 mL
